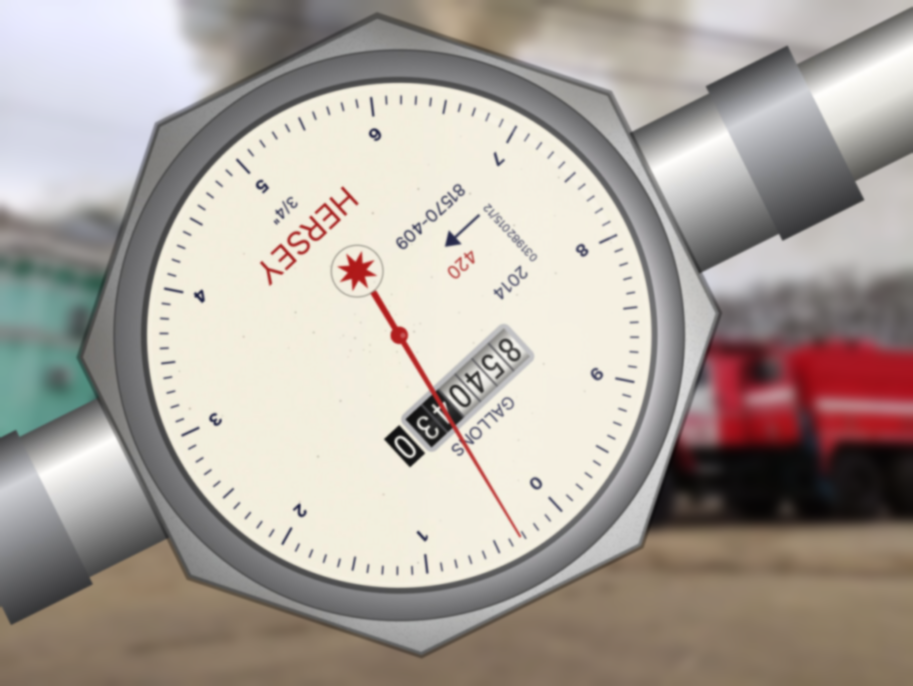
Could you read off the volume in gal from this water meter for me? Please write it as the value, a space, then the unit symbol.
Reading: 8540430.3 gal
